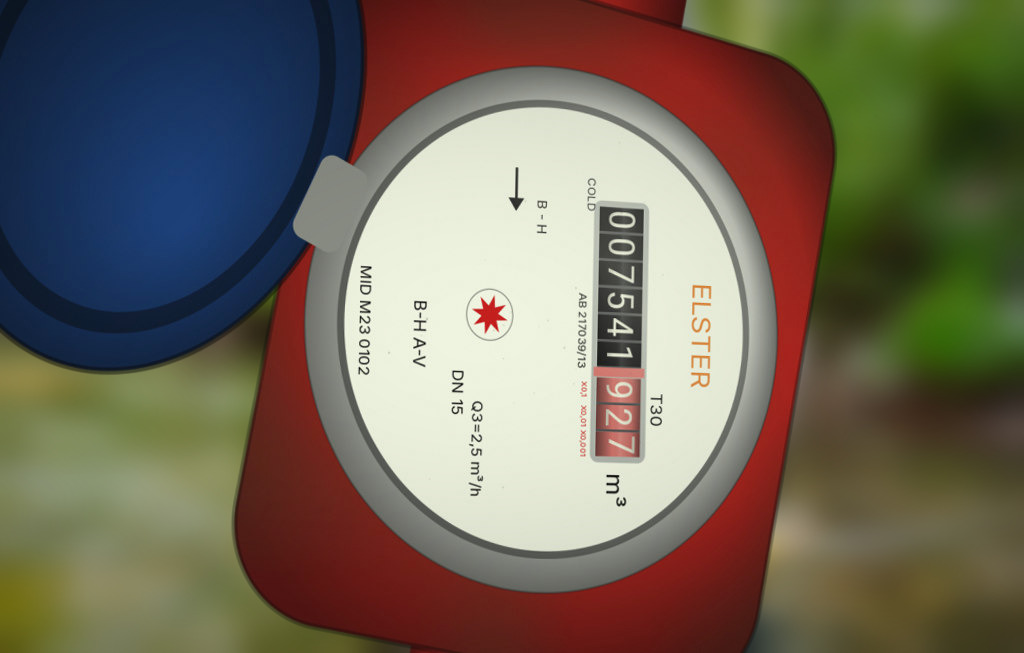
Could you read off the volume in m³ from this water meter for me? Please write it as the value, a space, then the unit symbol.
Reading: 7541.927 m³
